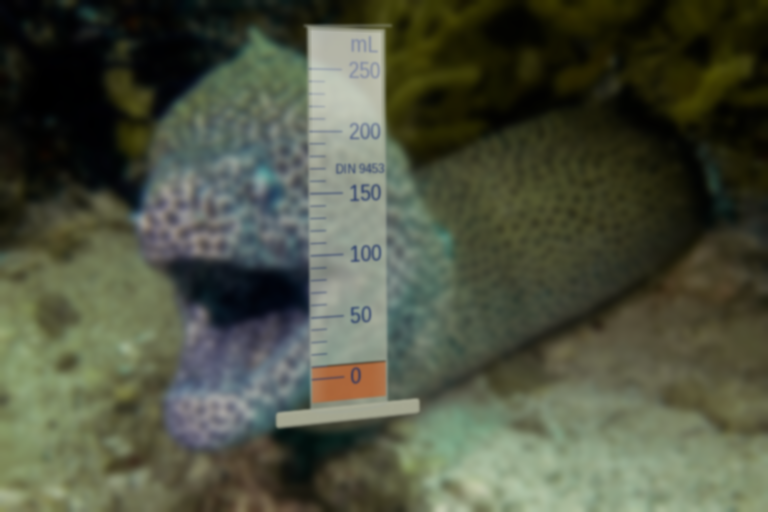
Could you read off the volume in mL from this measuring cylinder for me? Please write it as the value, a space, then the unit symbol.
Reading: 10 mL
